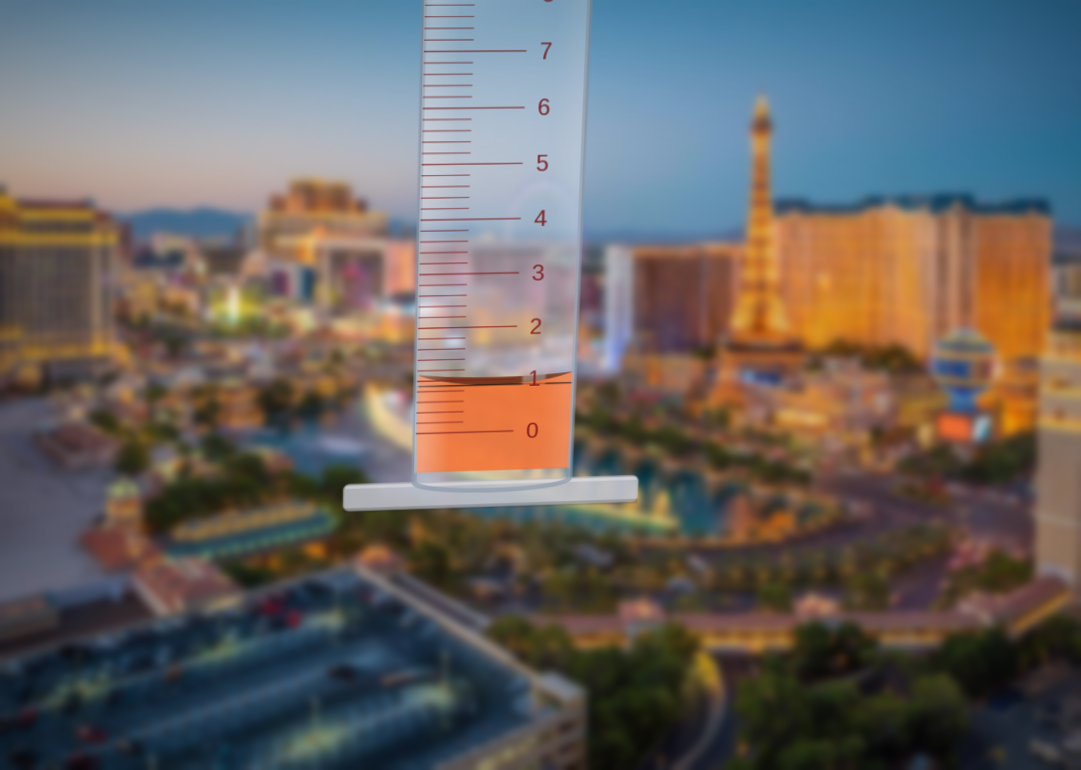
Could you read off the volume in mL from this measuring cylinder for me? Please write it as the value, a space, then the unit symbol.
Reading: 0.9 mL
